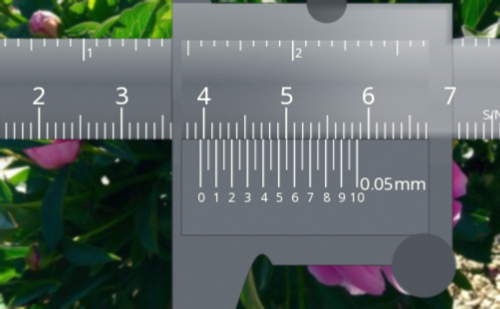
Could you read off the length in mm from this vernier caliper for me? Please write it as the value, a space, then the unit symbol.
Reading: 39.6 mm
